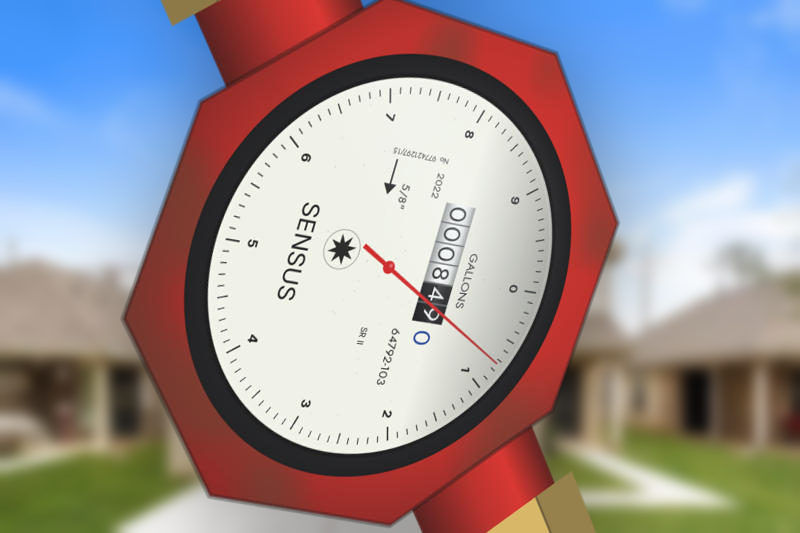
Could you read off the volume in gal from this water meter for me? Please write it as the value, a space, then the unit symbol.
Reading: 8490.7 gal
